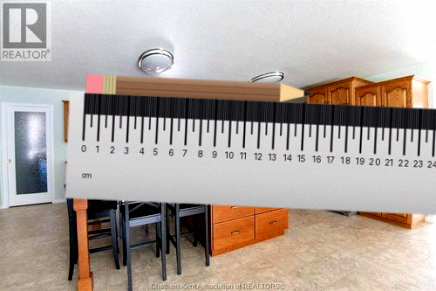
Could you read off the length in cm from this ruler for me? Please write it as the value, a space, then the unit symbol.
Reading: 15.5 cm
